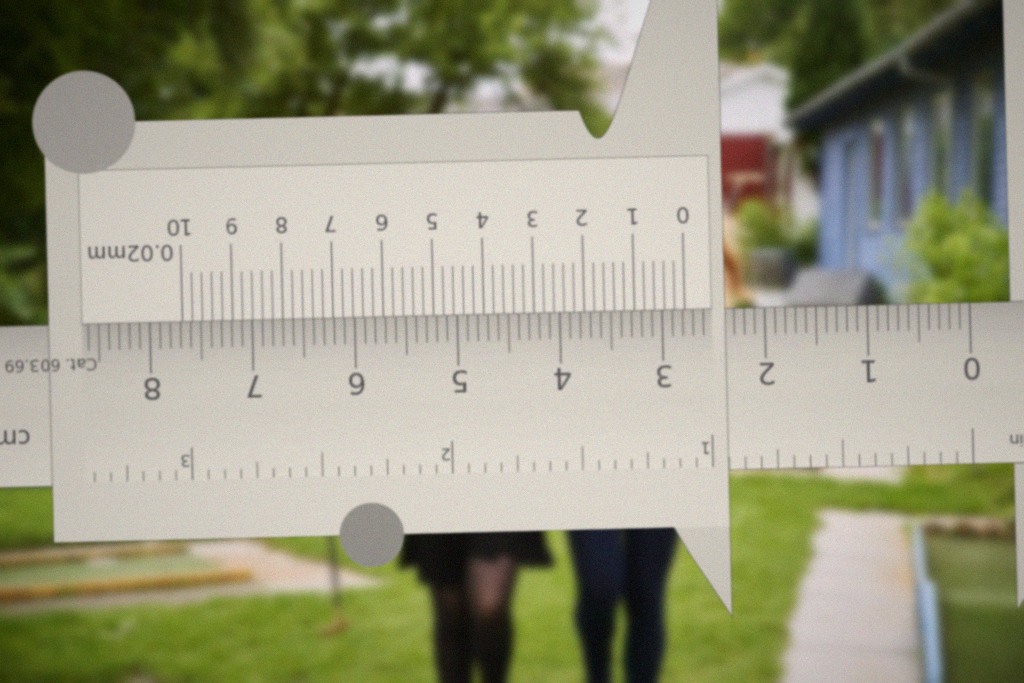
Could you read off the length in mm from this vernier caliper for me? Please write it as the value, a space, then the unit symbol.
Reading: 27.8 mm
